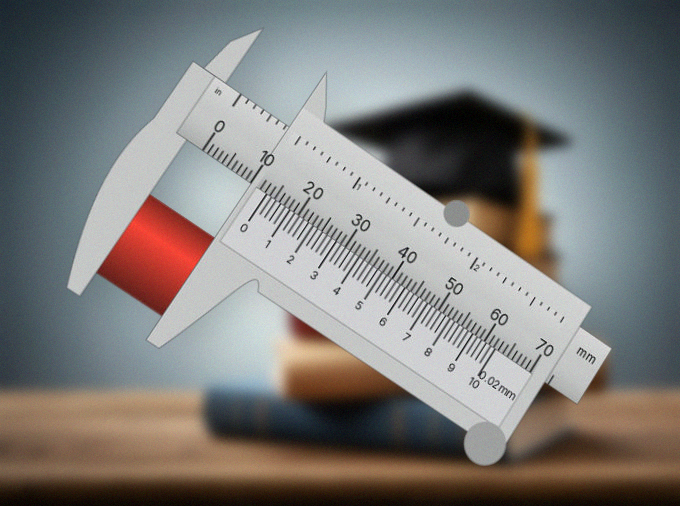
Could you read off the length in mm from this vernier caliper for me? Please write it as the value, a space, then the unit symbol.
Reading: 13.4 mm
